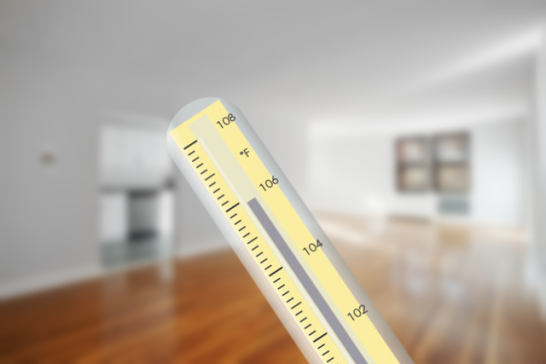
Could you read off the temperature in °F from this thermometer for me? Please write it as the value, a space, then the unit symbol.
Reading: 105.9 °F
